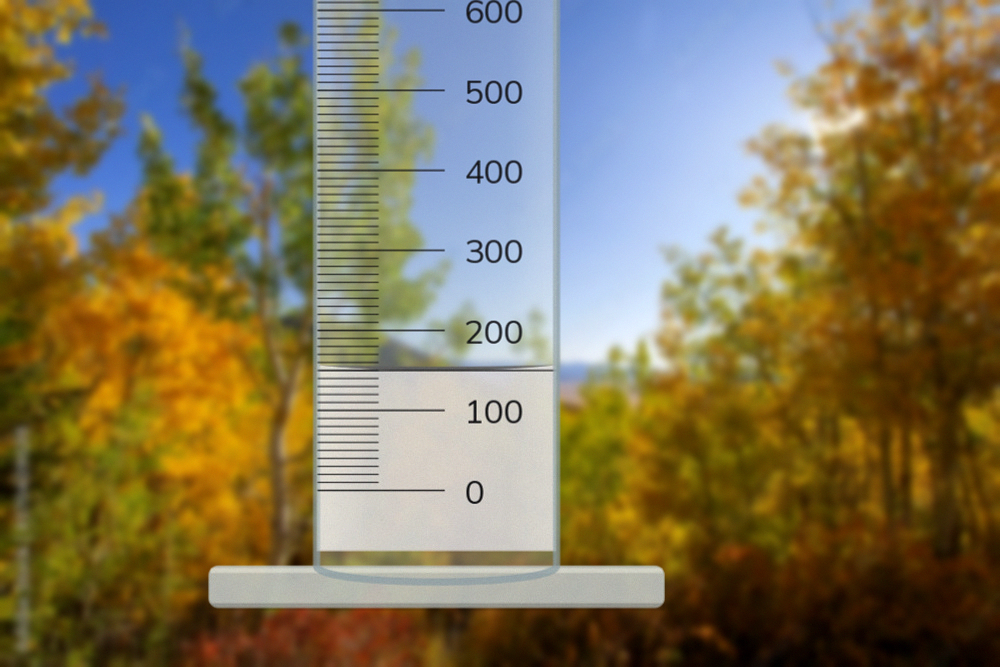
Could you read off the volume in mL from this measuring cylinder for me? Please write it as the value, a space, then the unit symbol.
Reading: 150 mL
